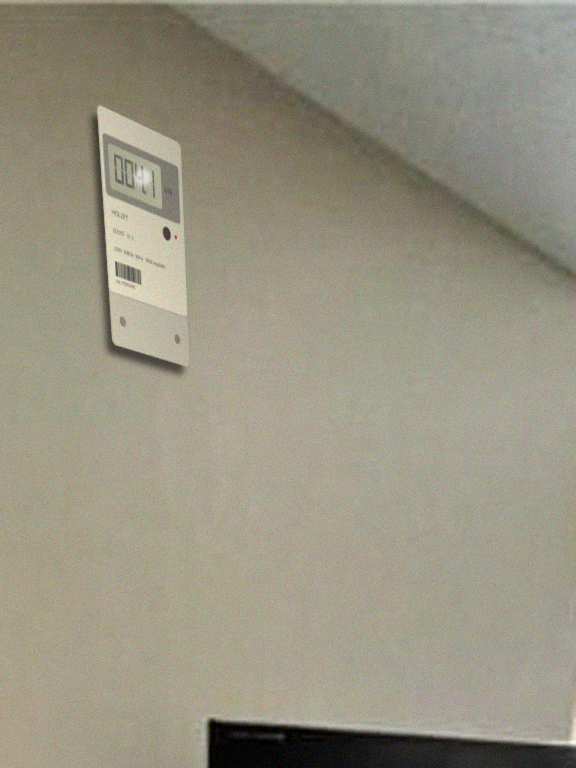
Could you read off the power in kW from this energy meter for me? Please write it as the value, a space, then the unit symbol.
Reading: 4.1 kW
